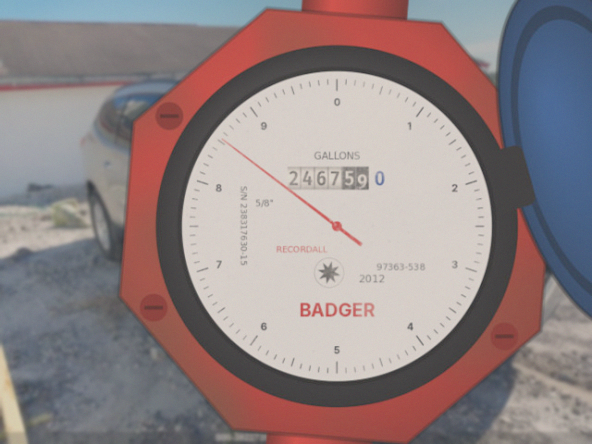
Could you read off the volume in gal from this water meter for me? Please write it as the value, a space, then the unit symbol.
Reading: 2467588.5 gal
